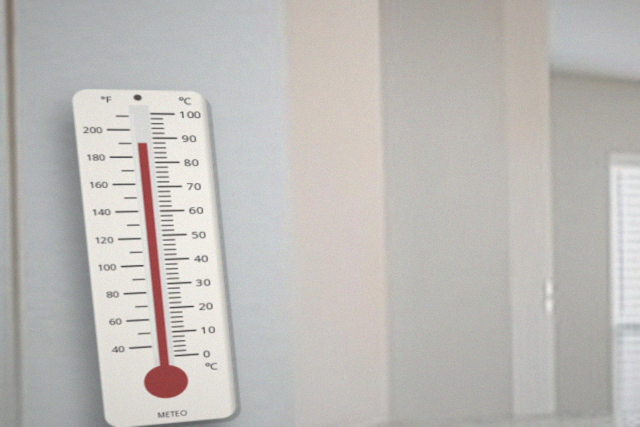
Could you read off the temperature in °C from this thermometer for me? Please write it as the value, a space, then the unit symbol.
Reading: 88 °C
